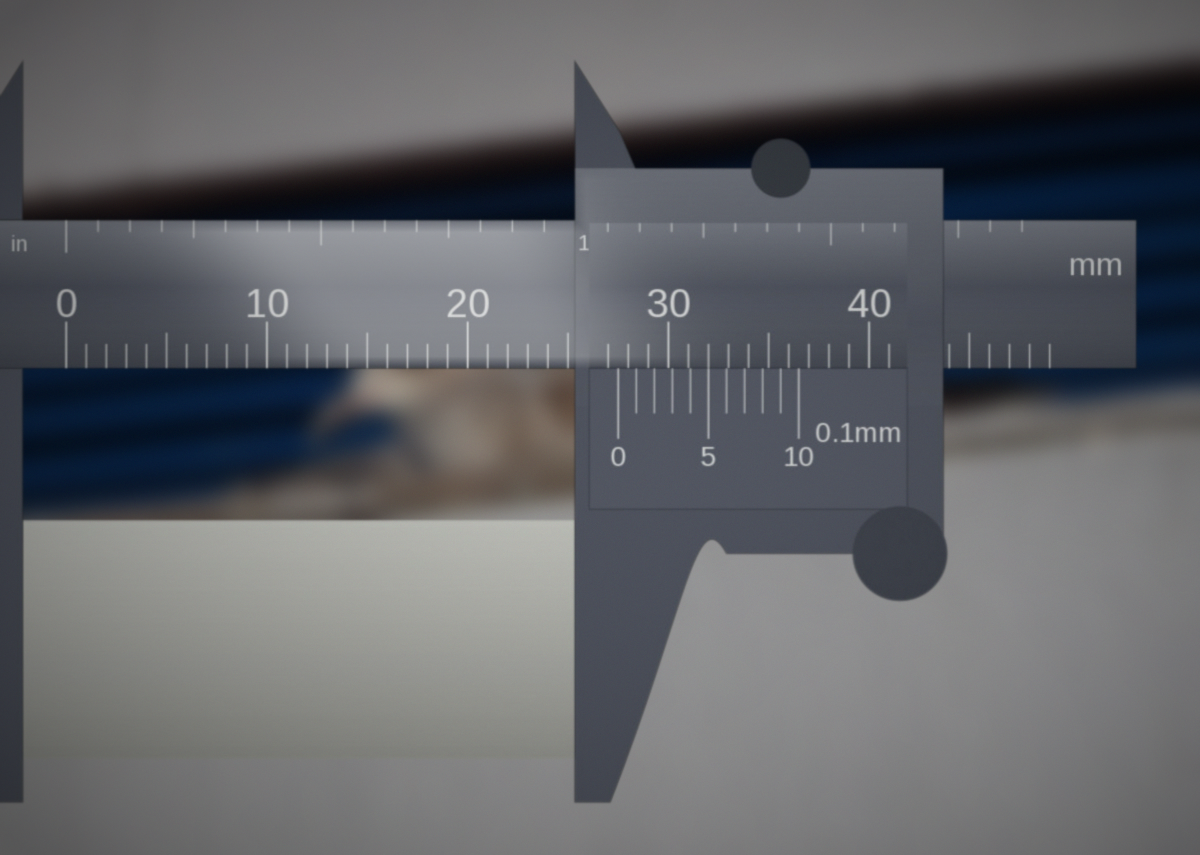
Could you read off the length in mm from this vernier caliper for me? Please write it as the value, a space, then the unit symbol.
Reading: 27.5 mm
